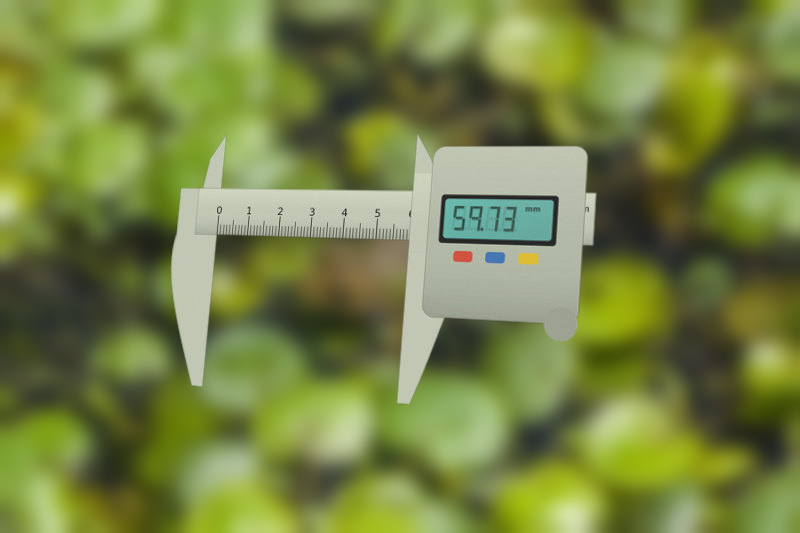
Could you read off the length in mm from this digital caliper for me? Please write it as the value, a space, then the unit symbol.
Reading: 59.73 mm
